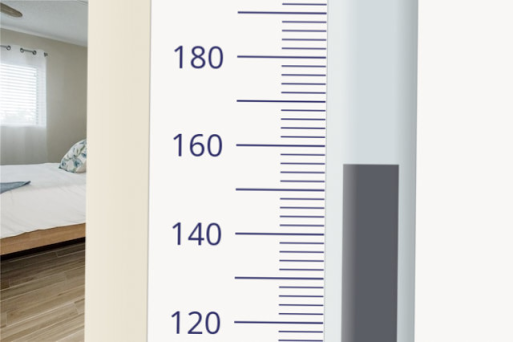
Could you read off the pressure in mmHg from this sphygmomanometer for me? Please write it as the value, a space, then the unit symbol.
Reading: 156 mmHg
